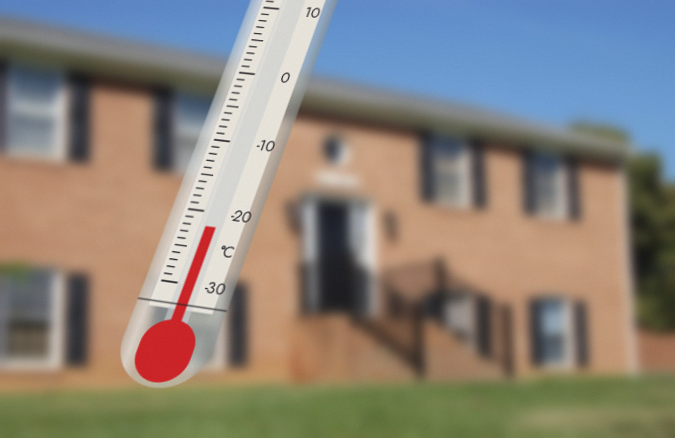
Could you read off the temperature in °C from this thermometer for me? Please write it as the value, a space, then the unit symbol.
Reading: -22 °C
